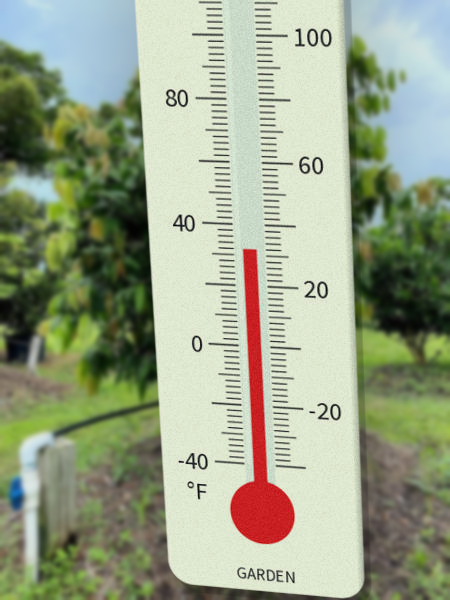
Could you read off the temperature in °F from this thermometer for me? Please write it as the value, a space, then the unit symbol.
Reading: 32 °F
